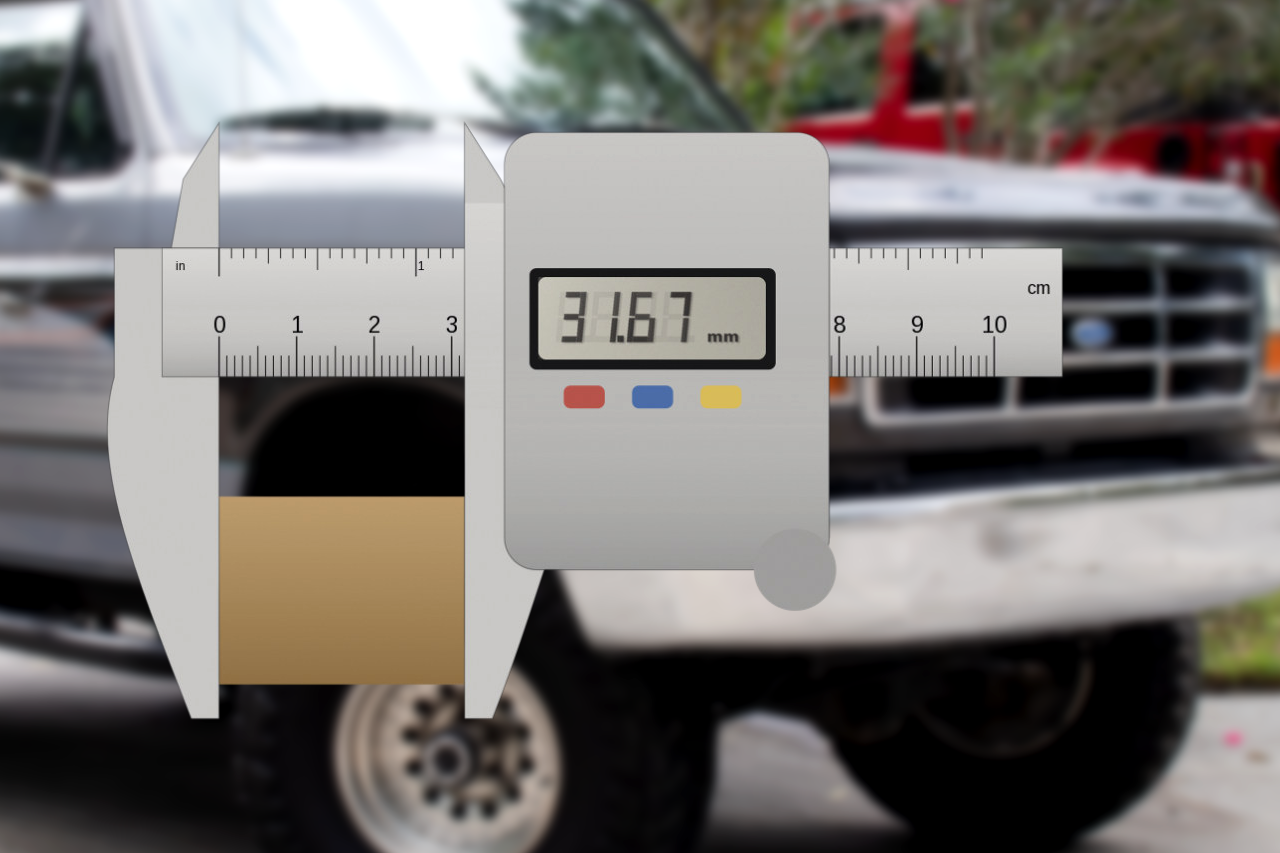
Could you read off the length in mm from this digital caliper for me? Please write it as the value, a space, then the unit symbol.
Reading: 31.67 mm
